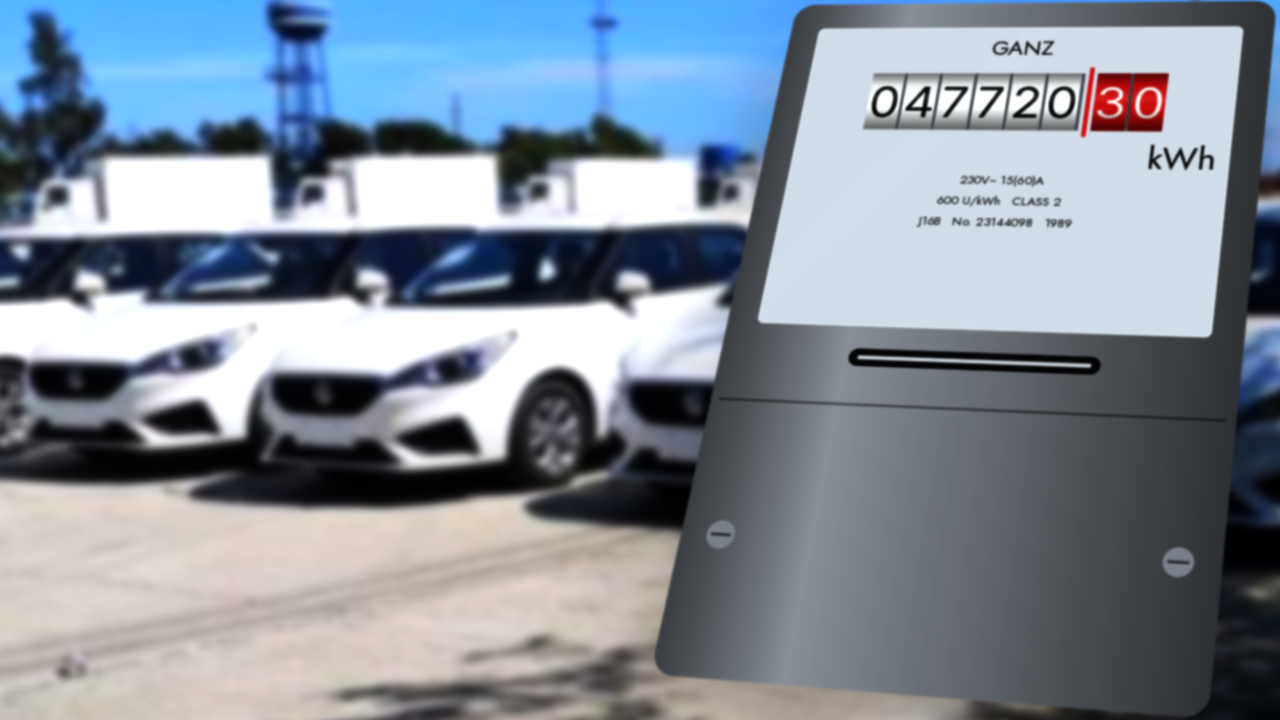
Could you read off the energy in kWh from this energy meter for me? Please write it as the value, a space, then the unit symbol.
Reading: 47720.30 kWh
